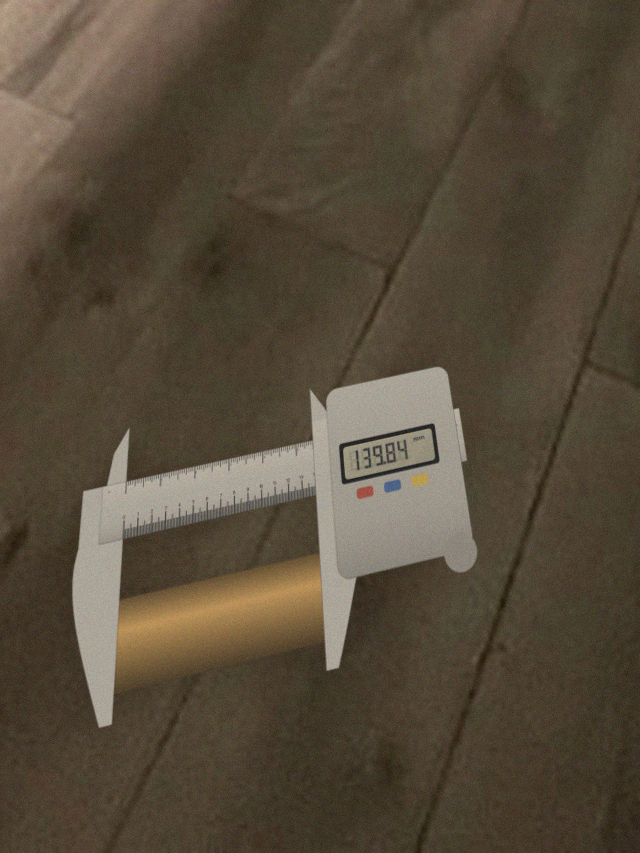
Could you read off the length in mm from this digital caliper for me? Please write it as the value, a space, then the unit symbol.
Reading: 139.84 mm
